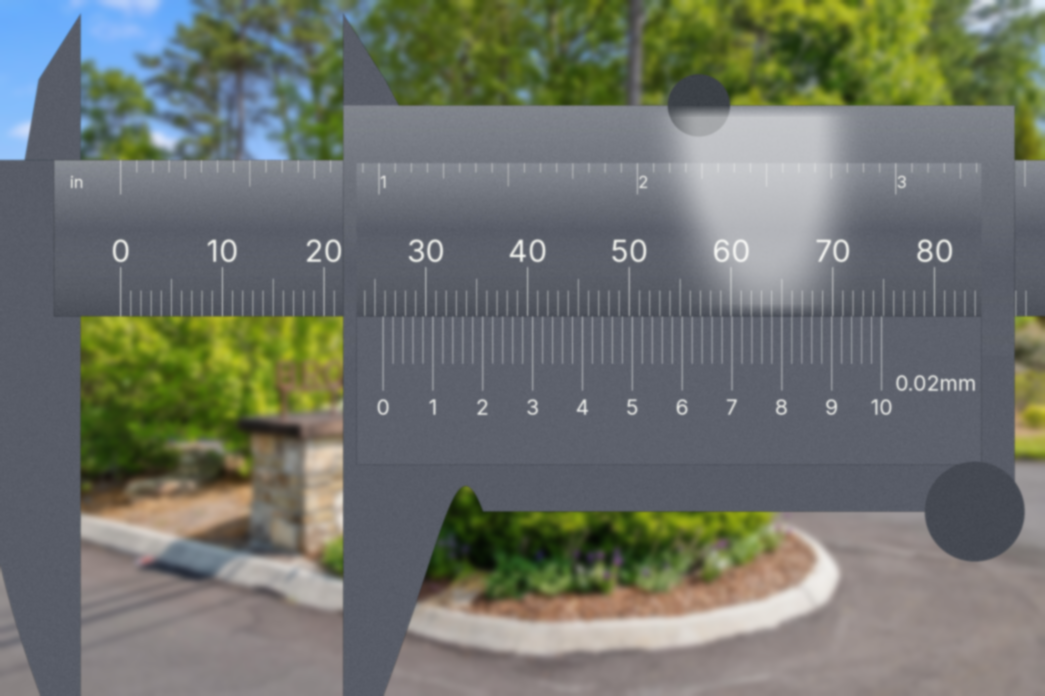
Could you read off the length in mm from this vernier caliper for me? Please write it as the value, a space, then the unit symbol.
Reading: 25.8 mm
